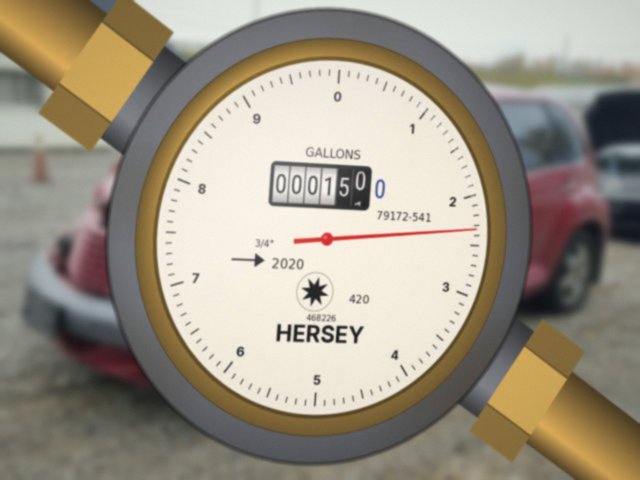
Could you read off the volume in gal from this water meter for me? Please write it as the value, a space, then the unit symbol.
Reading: 1502.3 gal
